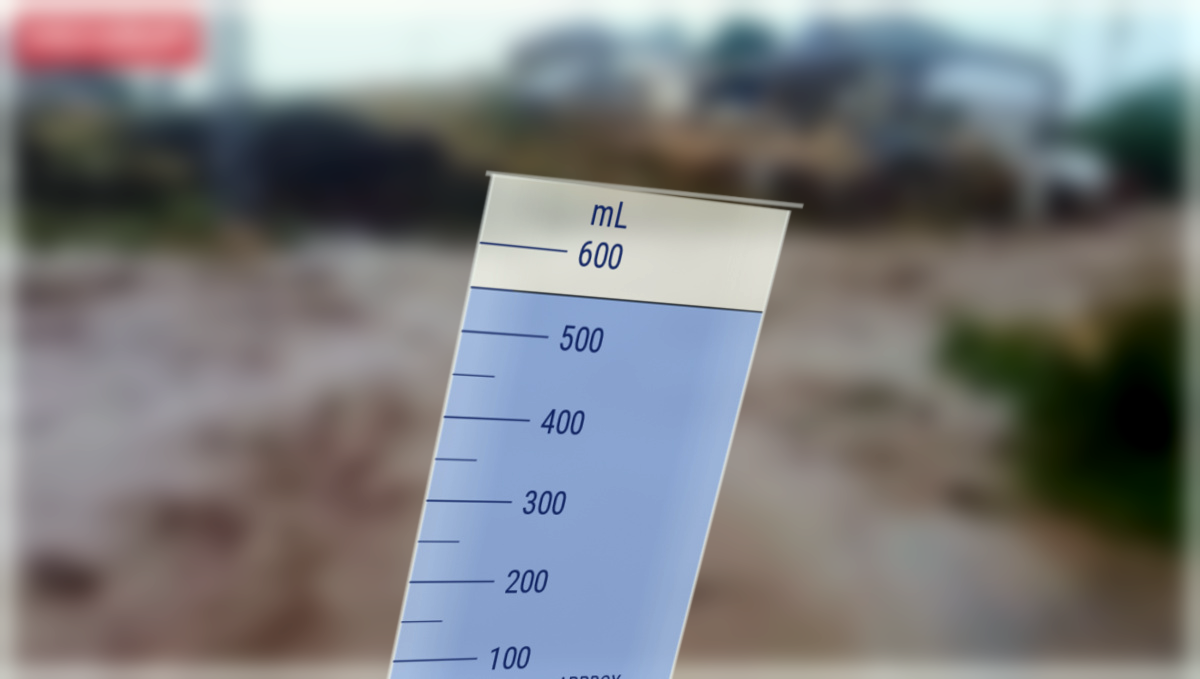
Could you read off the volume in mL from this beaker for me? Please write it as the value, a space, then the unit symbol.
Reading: 550 mL
